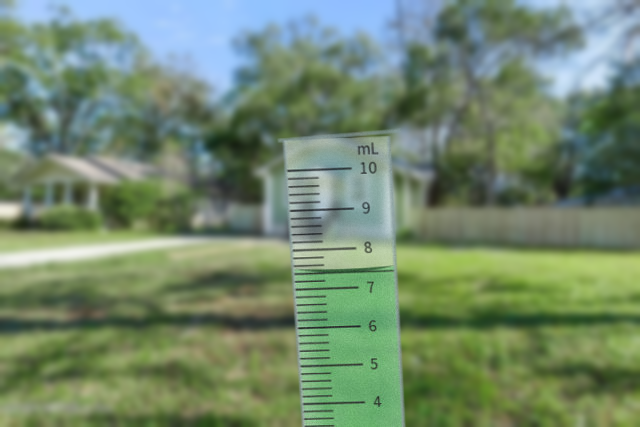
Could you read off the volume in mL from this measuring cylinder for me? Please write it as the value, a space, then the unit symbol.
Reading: 7.4 mL
